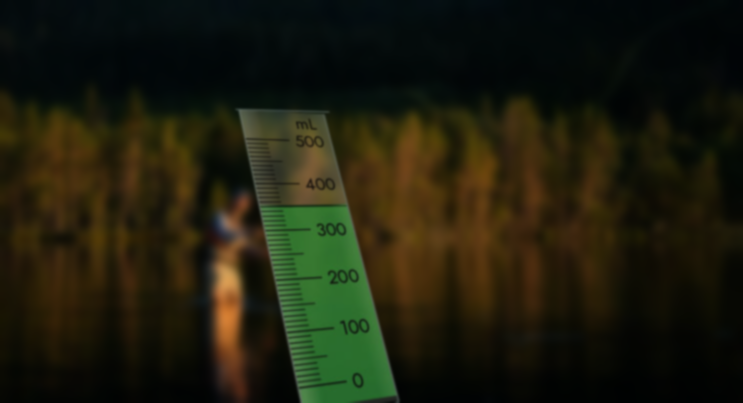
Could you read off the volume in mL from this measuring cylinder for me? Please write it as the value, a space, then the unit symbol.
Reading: 350 mL
